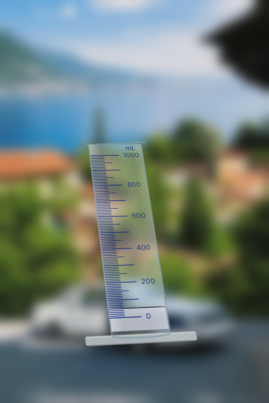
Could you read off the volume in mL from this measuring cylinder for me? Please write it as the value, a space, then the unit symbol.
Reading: 50 mL
